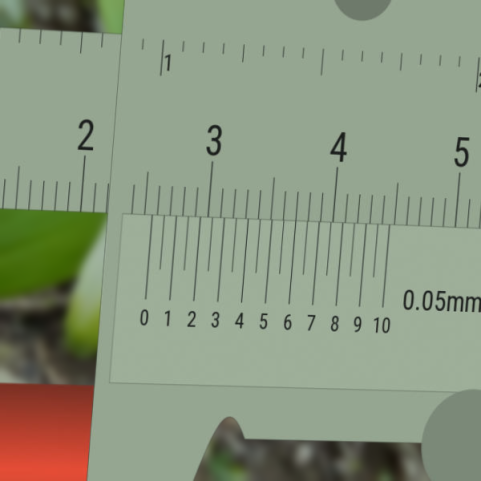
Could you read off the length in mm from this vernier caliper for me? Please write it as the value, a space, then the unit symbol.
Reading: 25.6 mm
